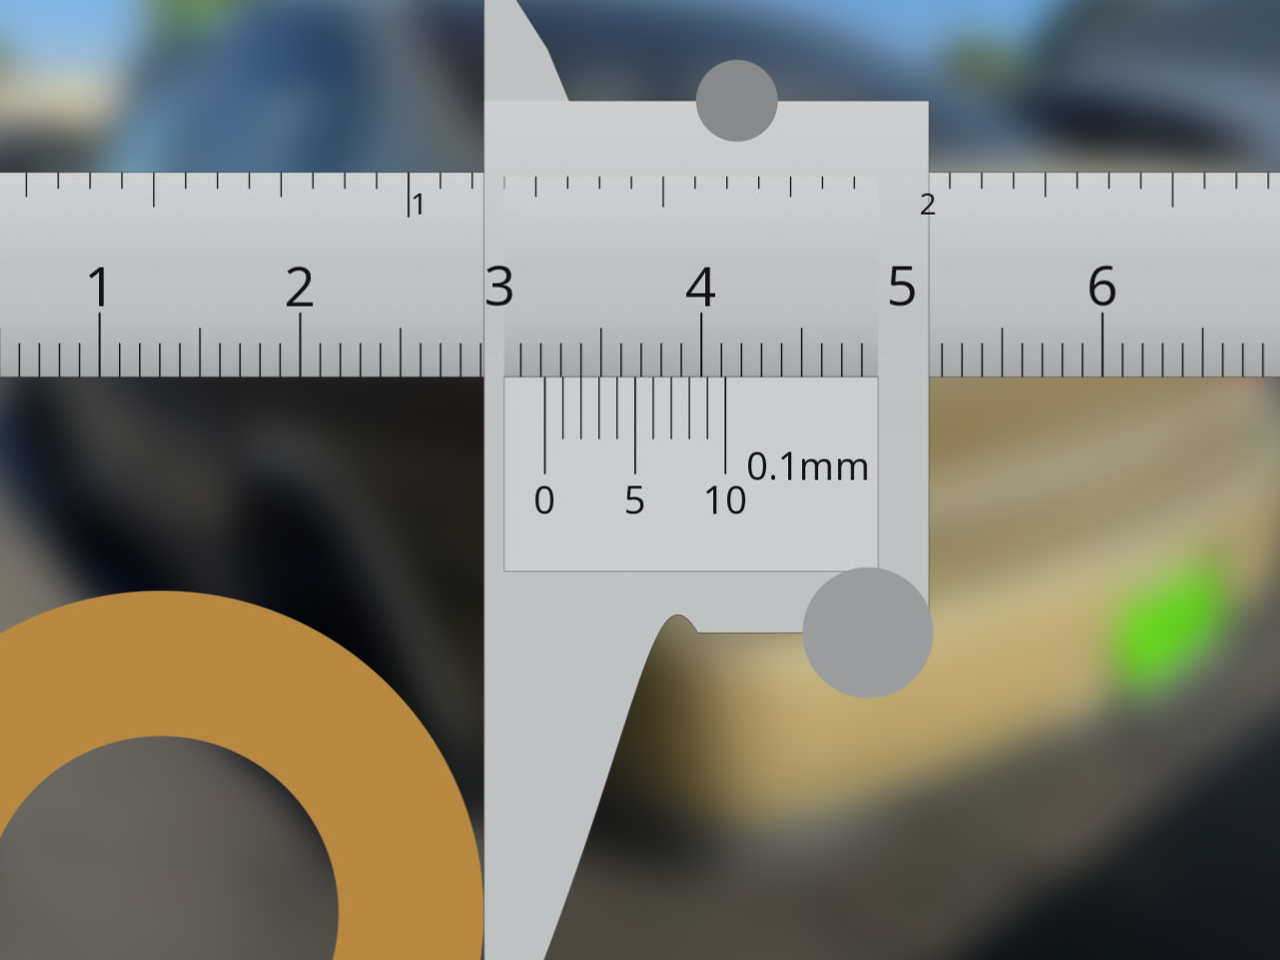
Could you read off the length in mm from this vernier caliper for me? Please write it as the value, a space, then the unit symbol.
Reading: 32.2 mm
